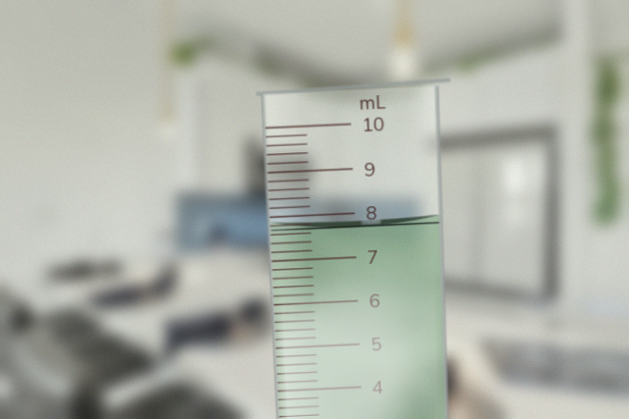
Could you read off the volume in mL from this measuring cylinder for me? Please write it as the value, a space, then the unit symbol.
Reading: 7.7 mL
